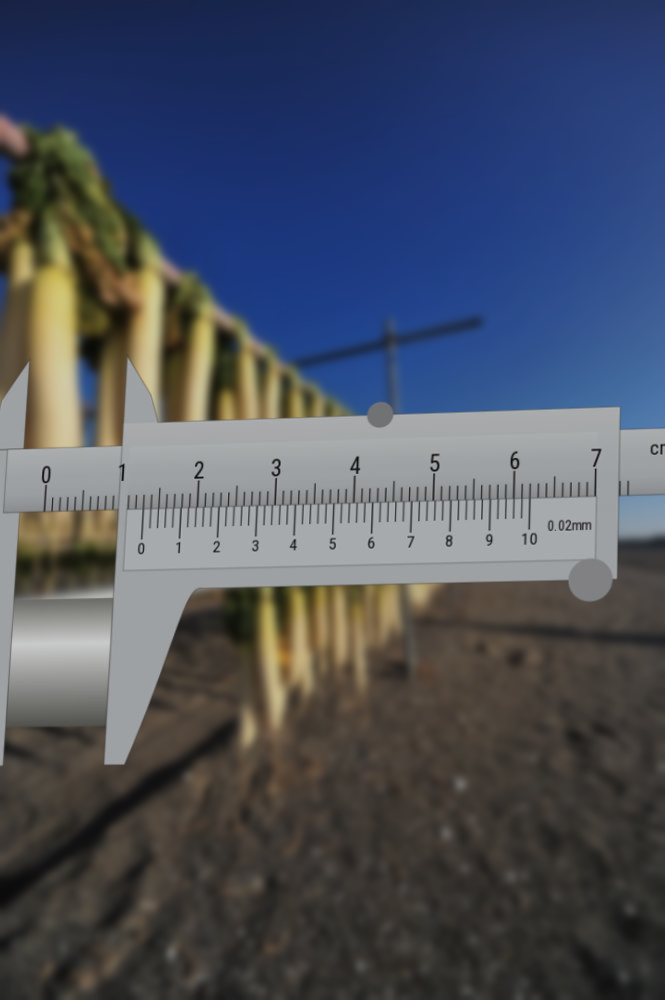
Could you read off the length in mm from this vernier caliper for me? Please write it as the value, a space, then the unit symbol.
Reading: 13.0 mm
